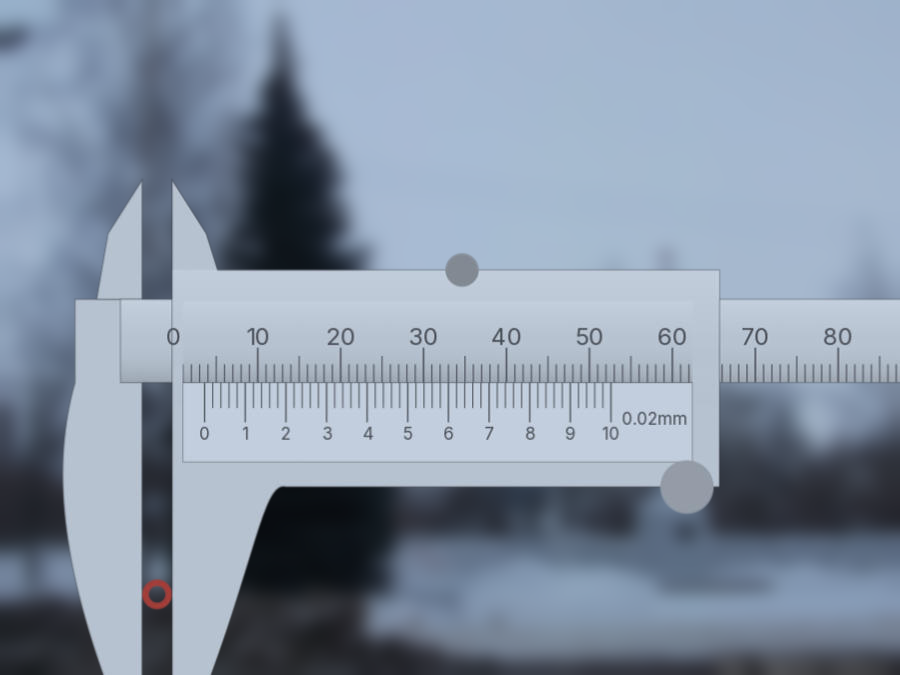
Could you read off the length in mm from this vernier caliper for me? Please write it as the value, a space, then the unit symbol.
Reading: 3.6 mm
